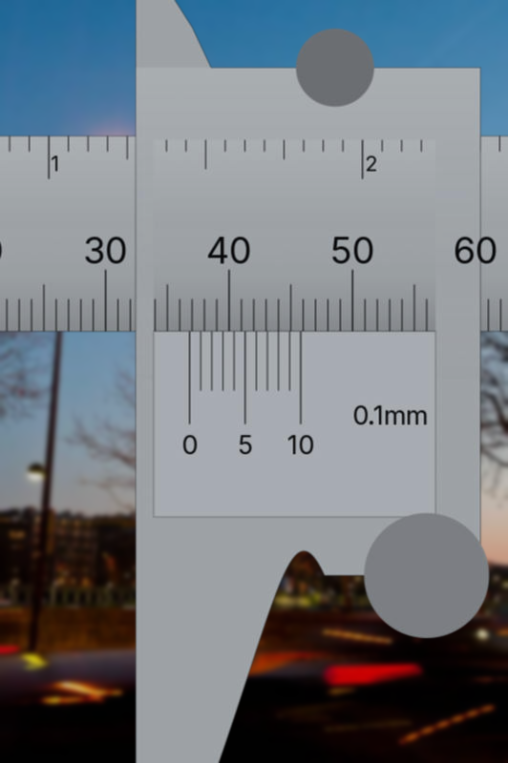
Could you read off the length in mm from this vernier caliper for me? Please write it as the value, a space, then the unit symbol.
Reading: 36.8 mm
